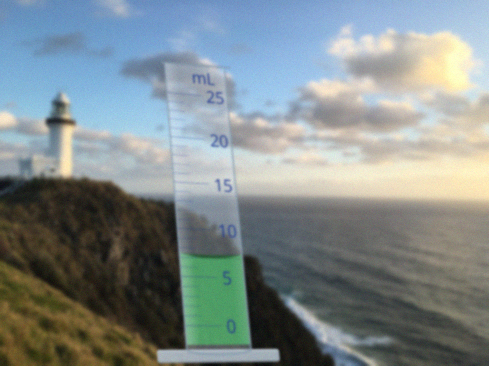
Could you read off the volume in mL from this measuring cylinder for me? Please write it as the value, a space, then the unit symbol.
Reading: 7 mL
